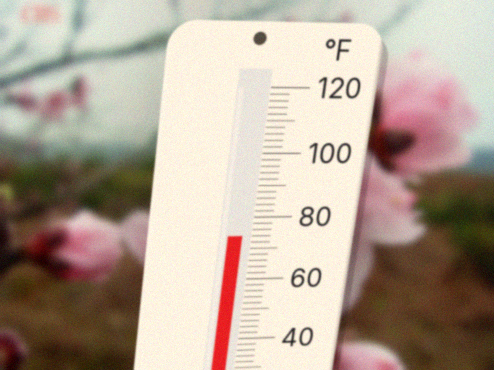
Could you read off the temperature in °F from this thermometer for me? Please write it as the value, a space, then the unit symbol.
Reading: 74 °F
